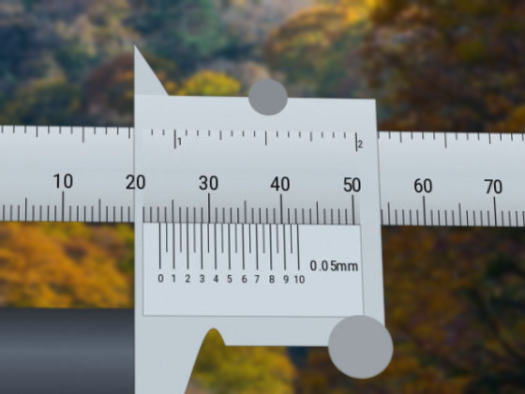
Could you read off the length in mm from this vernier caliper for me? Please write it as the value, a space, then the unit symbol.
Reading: 23.2 mm
